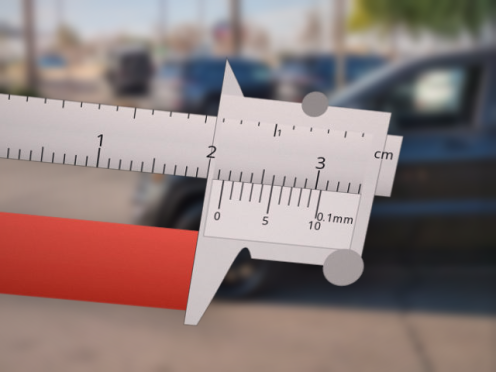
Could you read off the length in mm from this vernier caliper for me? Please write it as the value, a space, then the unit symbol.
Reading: 21.5 mm
